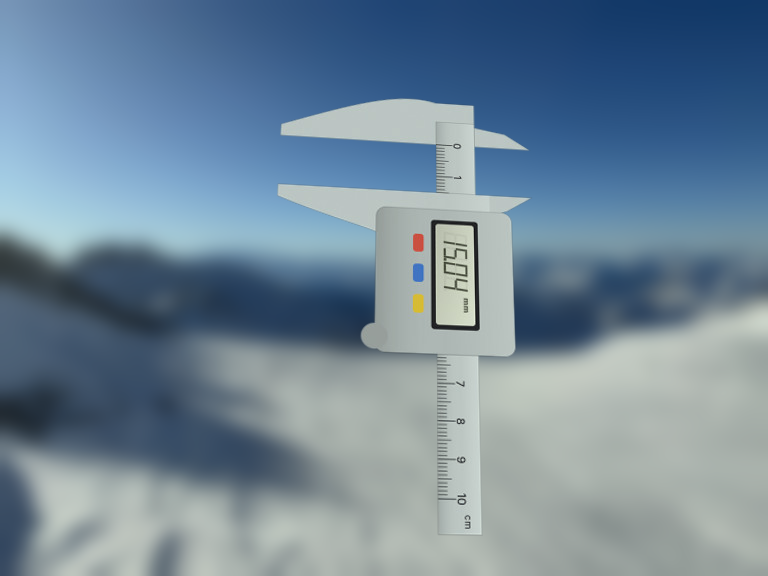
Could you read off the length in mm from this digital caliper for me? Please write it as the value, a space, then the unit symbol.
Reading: 15.04 mm
